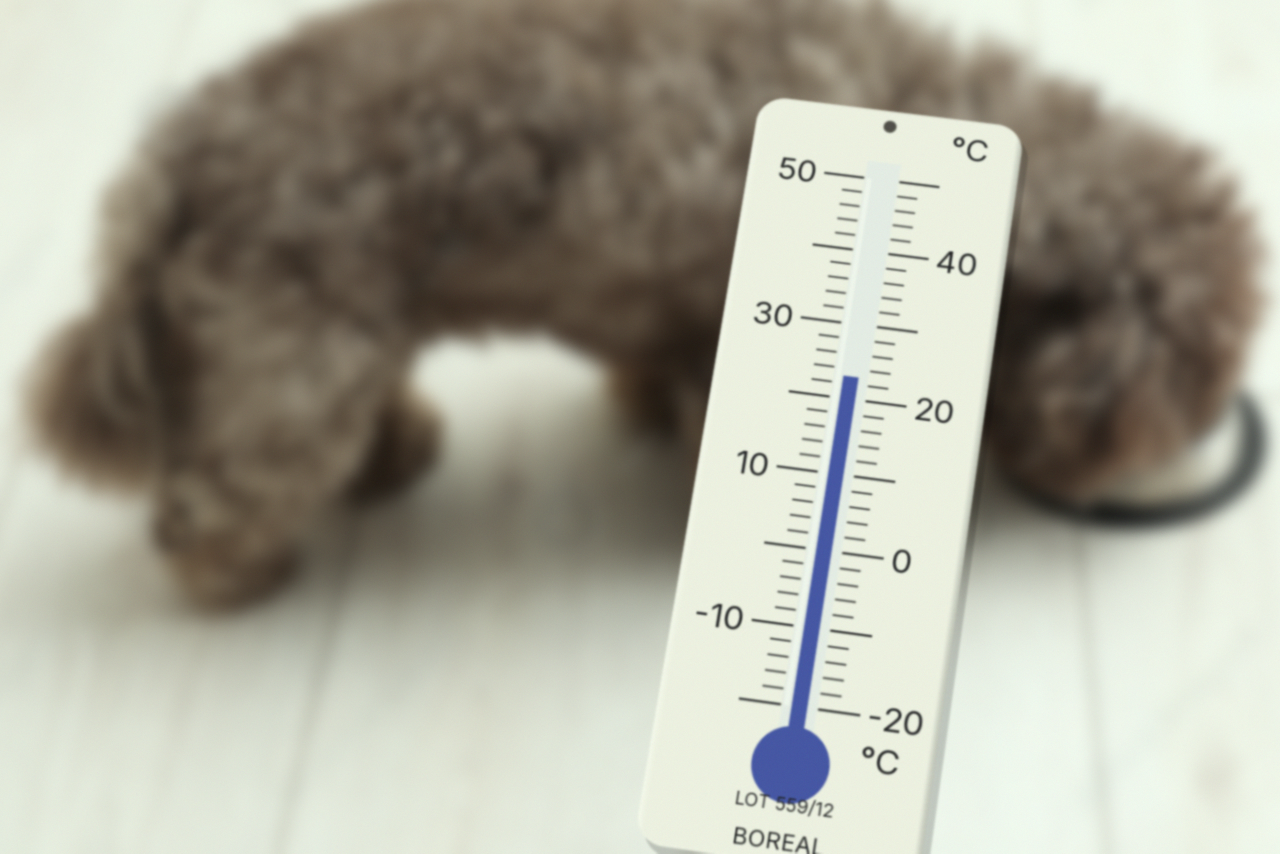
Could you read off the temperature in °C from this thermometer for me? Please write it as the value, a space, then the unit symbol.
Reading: 23 °C
